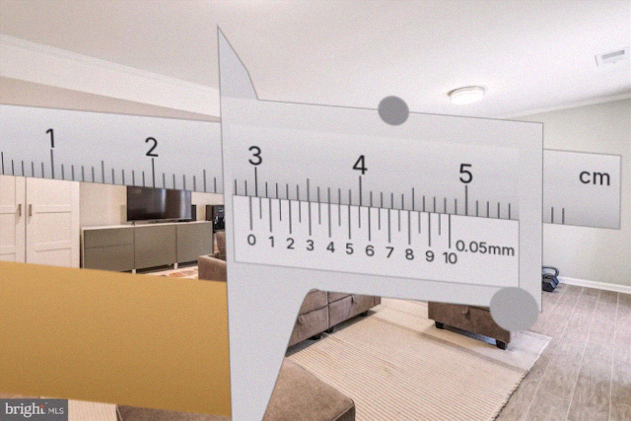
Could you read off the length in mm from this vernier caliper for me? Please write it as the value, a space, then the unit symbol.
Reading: 29.4 mm
